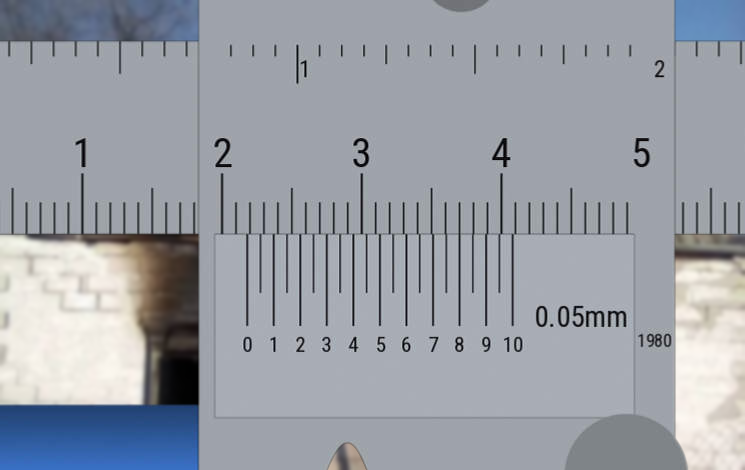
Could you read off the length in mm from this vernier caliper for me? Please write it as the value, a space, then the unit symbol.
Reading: 21.8 mm
